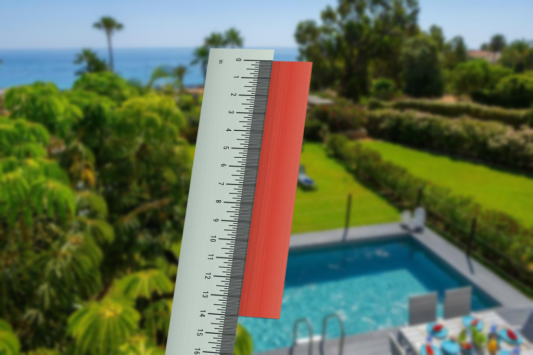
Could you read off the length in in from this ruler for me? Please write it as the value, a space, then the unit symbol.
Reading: 14 in
